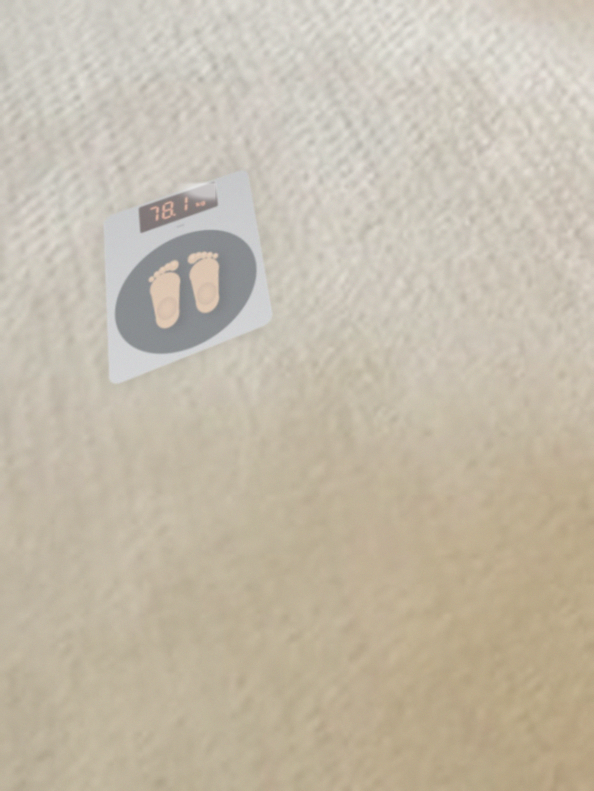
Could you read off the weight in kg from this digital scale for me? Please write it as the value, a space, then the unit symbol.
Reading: 78.1 kg
